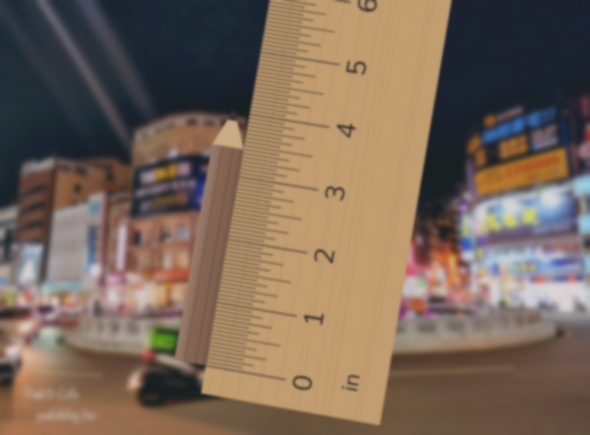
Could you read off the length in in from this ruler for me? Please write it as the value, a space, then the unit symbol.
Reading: 4 in
